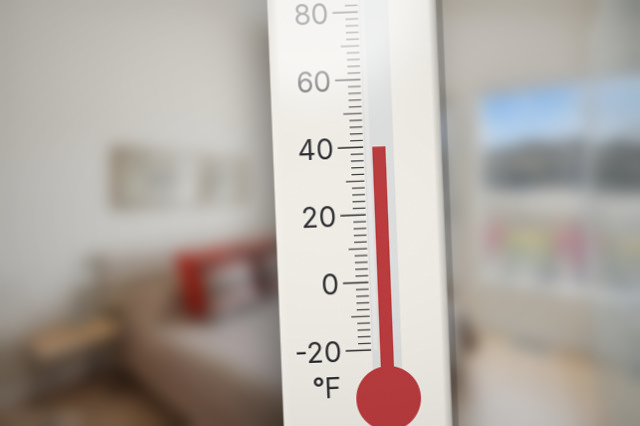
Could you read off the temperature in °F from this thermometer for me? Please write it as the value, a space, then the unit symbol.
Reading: 40 °F
